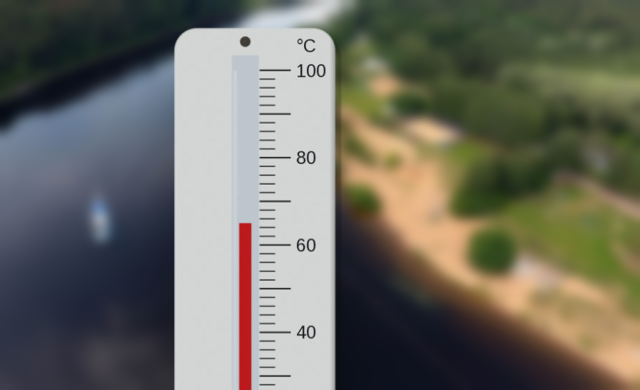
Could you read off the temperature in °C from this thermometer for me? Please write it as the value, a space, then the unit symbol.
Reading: 65 °C
